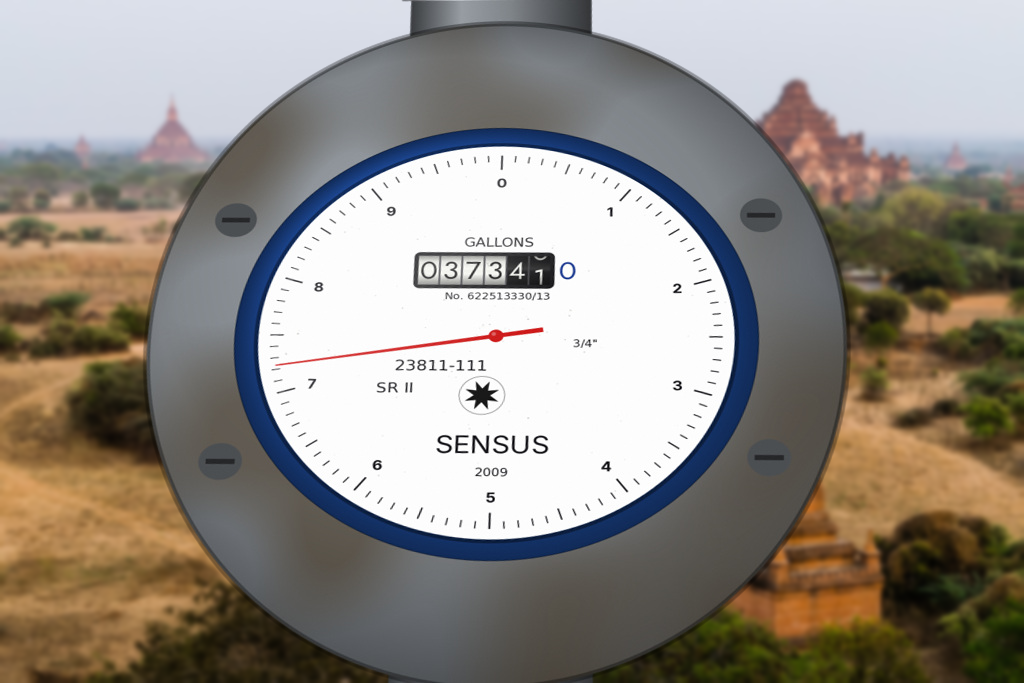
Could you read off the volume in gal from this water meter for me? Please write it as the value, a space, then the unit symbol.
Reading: 373407.2 gal
